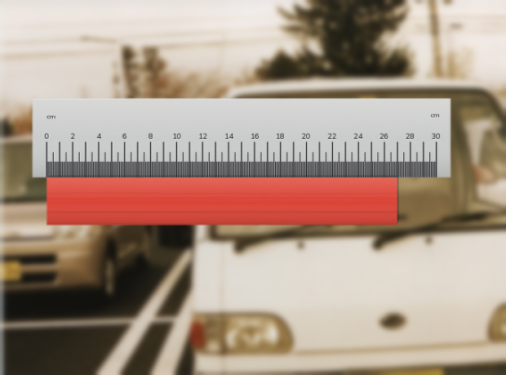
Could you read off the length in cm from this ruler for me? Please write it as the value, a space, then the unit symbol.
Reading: 27 cm
